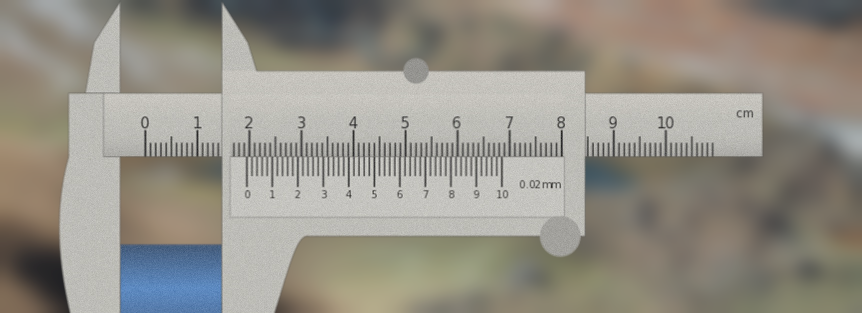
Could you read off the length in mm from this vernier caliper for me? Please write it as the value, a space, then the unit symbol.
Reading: 19.5 mm
